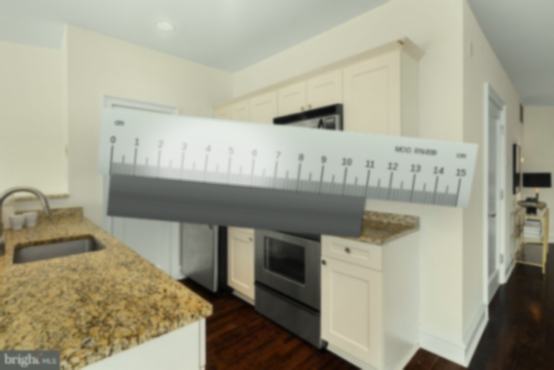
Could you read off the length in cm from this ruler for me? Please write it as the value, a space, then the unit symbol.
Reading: 11 cm
